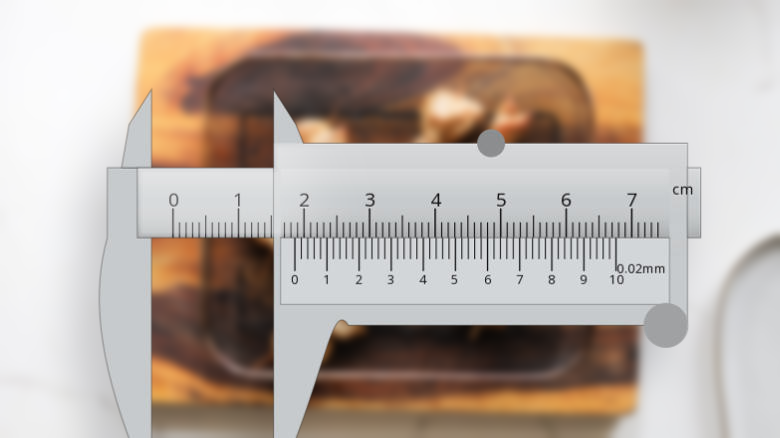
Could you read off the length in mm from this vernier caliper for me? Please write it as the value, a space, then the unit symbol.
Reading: 18.6 mm
